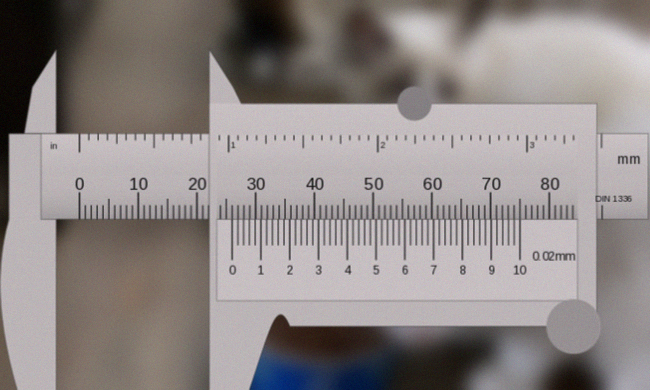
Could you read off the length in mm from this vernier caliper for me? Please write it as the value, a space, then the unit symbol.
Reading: 26.0 mm
